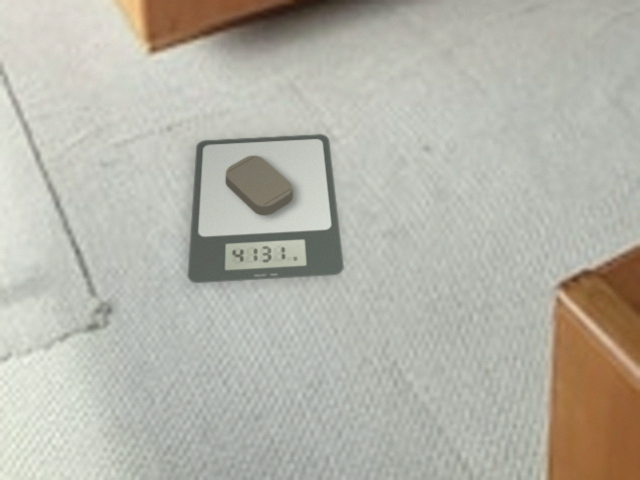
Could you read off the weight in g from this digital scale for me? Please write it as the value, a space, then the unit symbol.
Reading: 4131 g
